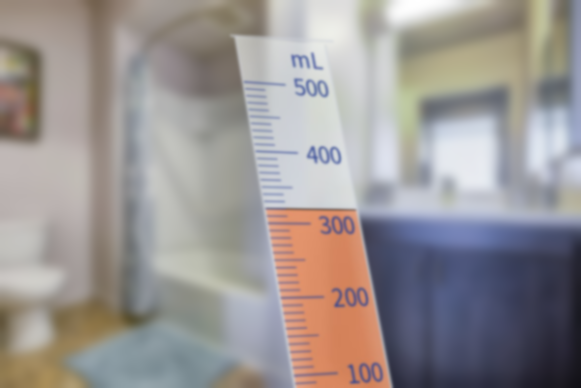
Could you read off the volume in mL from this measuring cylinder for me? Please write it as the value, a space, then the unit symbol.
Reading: 320 mL
